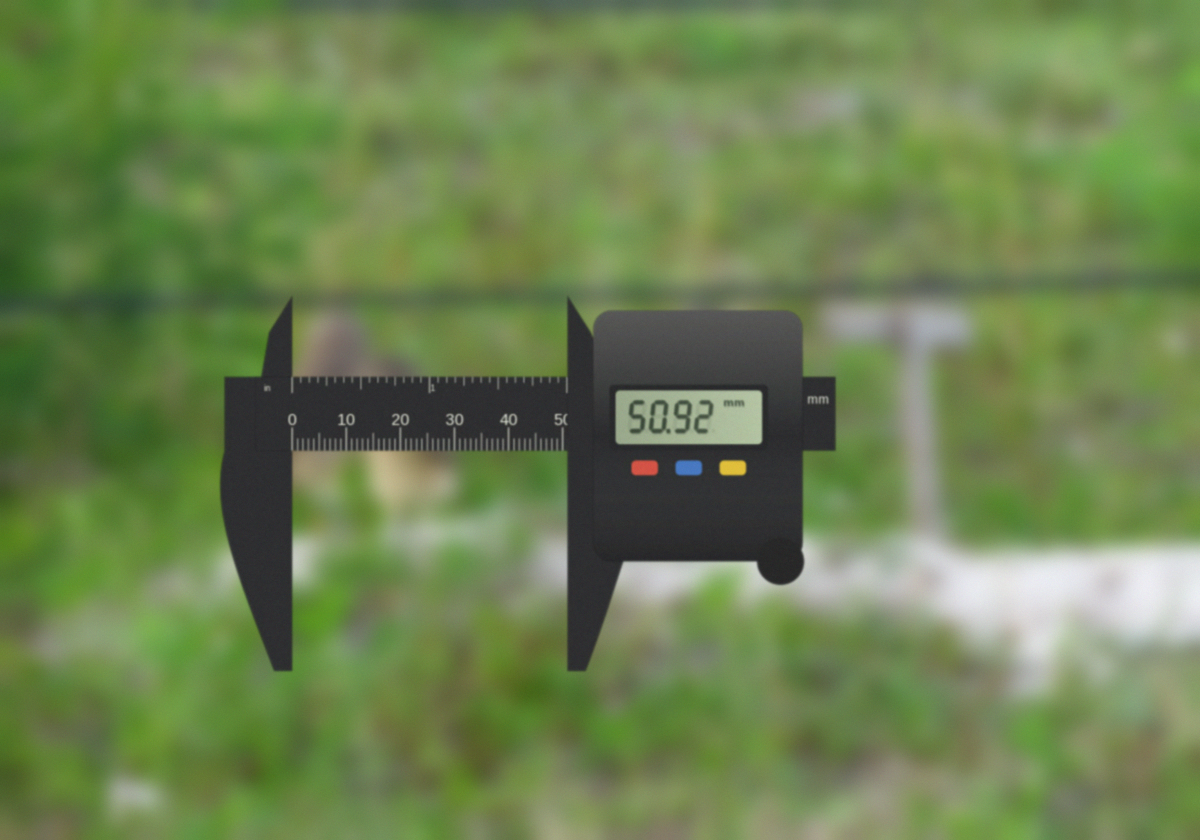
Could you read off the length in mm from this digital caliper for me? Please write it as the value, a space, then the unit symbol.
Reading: 50.92 mm
